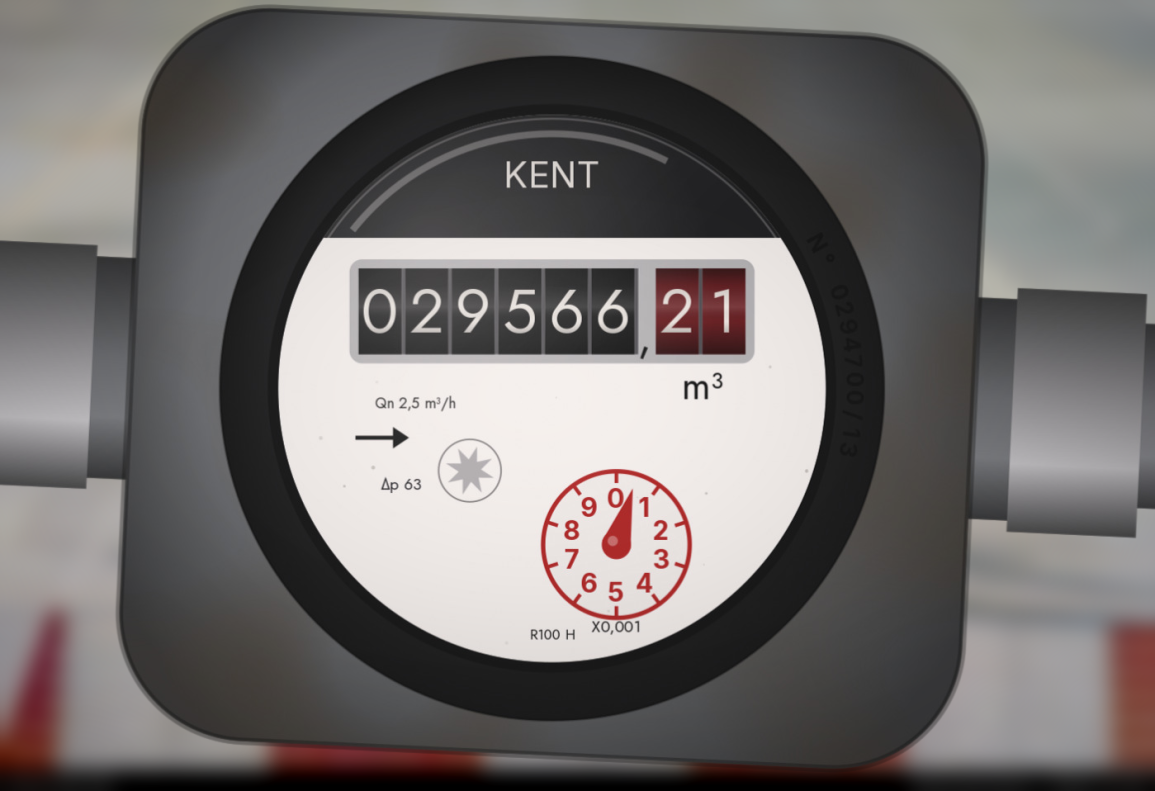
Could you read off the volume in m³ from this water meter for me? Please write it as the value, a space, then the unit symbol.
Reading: 29566.210 m³
